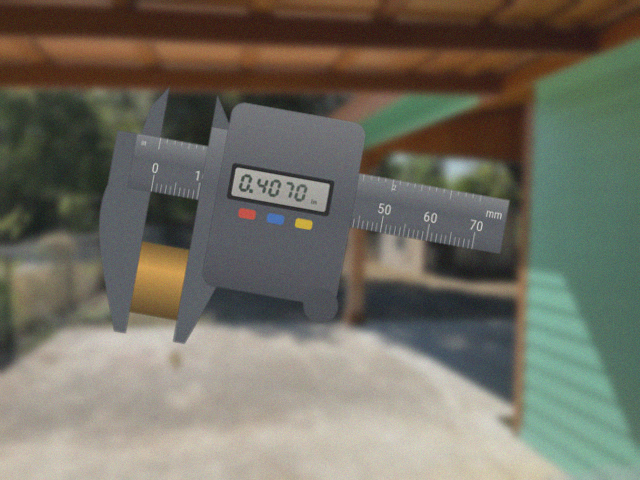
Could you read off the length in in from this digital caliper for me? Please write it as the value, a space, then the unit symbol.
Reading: 0.4070 in
